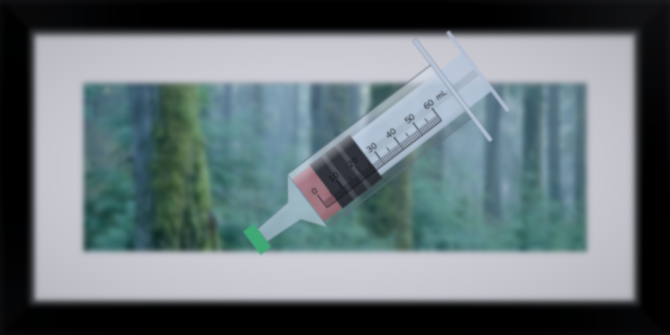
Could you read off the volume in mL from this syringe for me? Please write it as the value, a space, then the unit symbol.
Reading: 5 mL
